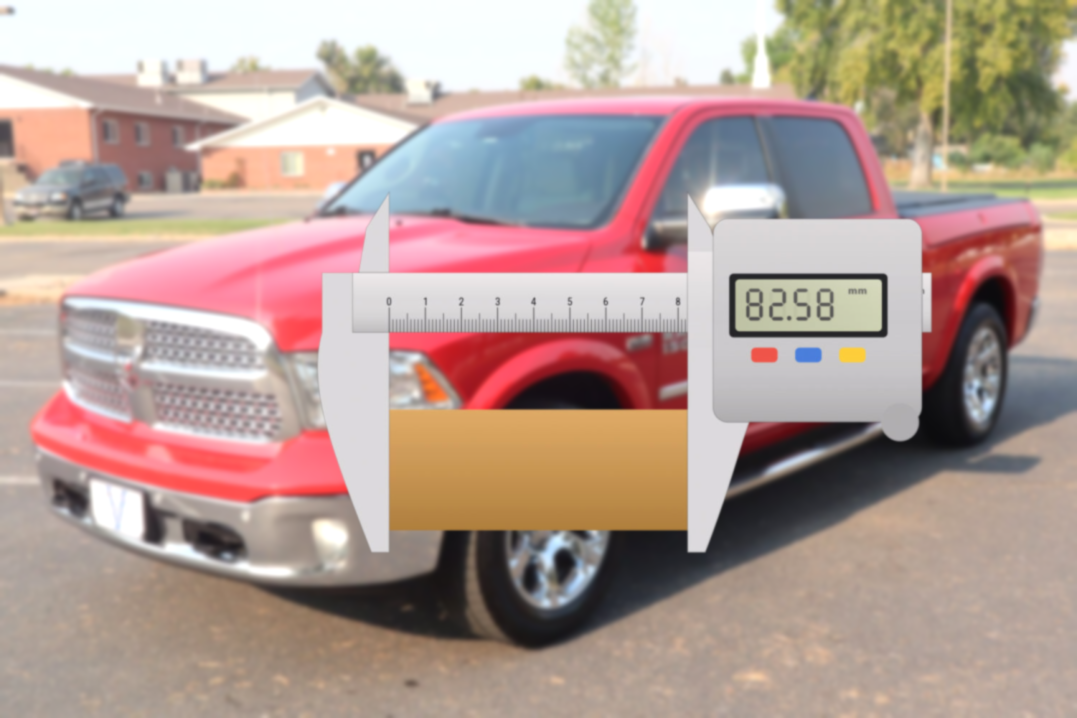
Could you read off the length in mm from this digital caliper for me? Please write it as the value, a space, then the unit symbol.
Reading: 82.58 mm
